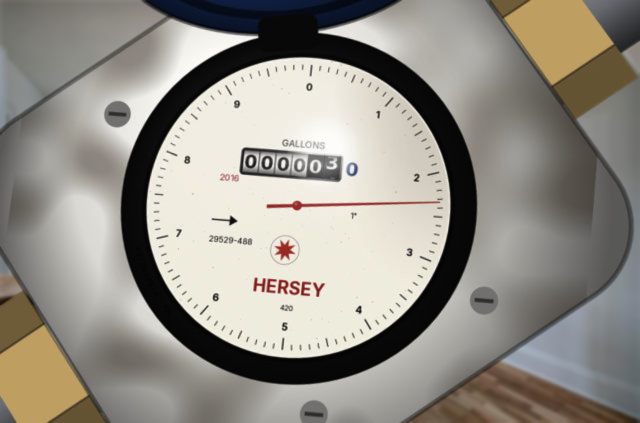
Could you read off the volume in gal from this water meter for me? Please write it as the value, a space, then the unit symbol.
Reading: 32.3 gal
